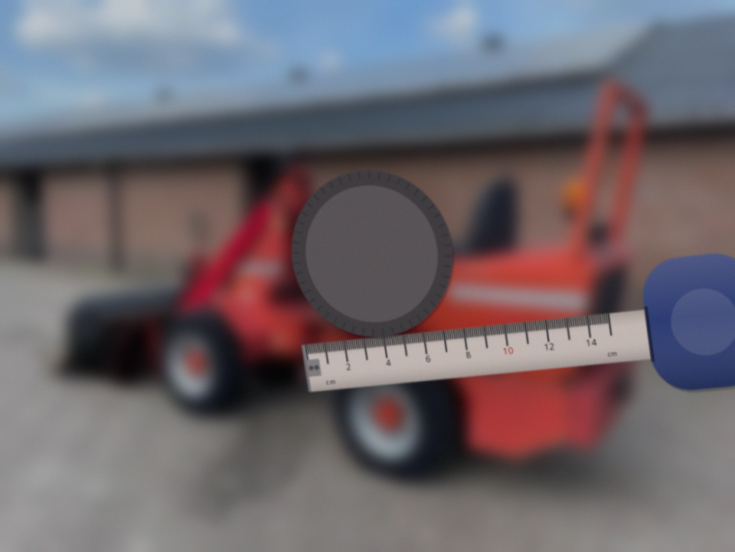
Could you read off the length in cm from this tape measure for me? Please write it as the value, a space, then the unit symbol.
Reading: 8 cm
